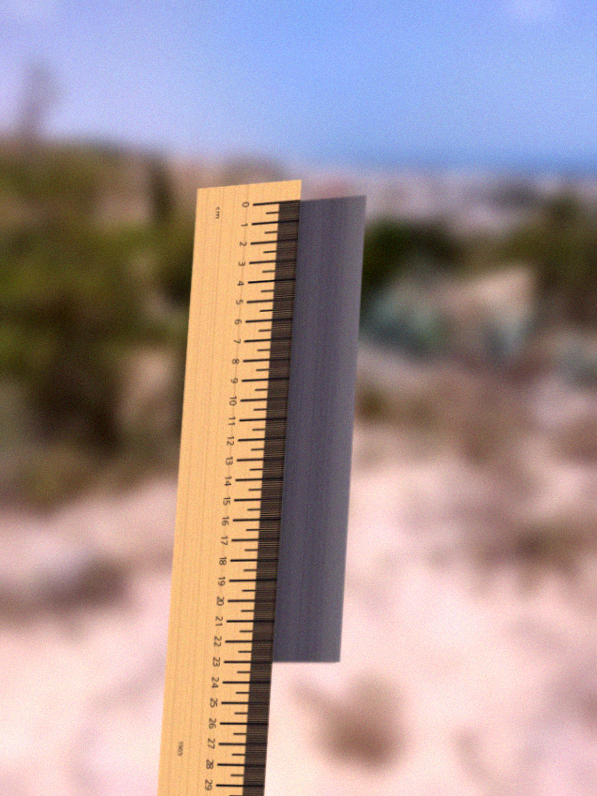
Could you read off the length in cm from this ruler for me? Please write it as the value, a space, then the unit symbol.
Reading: 23 cm
